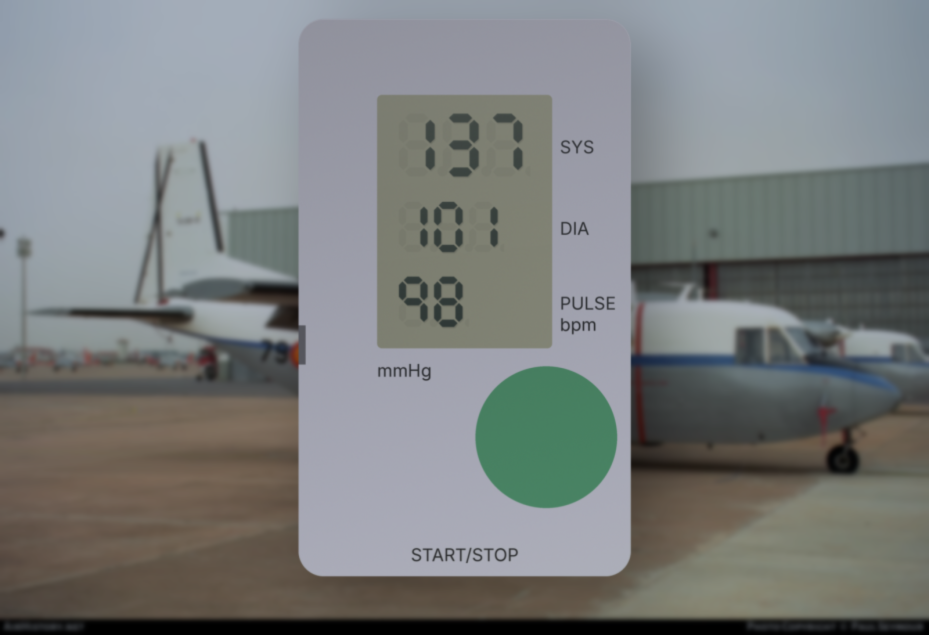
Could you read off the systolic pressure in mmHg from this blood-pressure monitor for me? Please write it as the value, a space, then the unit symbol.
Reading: 137 mmHg
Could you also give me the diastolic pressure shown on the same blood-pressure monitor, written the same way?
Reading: 101 mmHg
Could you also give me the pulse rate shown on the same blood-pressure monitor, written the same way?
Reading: 98 bpm
